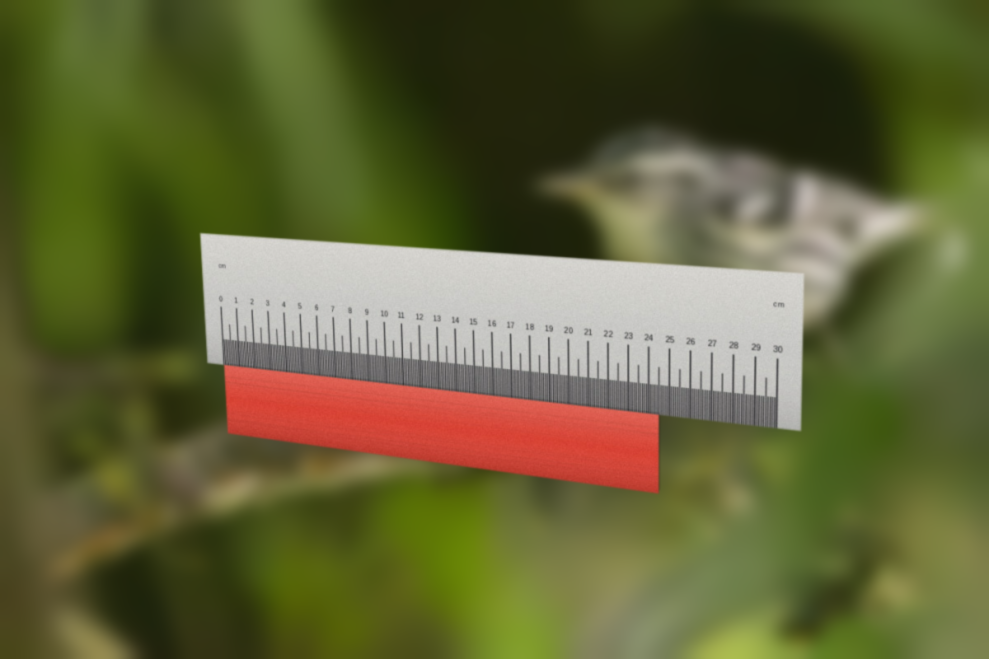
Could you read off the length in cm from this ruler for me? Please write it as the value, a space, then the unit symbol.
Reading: 24.5 cm
